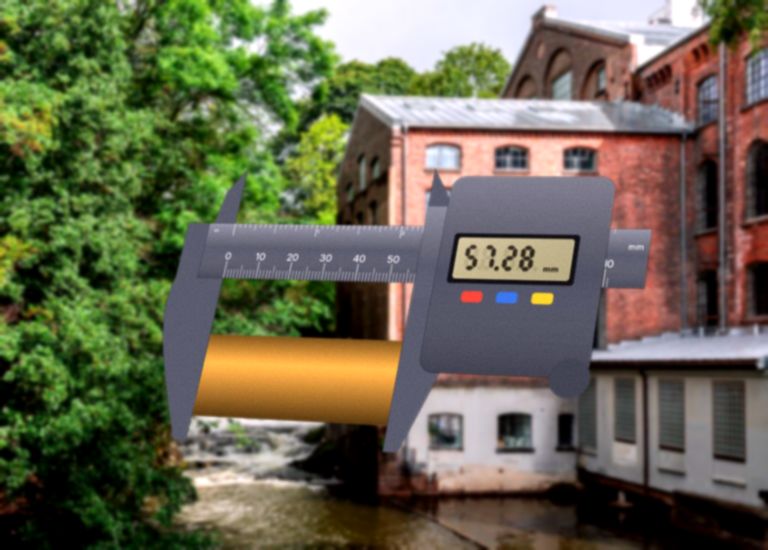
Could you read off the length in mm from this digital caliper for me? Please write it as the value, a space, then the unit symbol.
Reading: 57.28 mm
